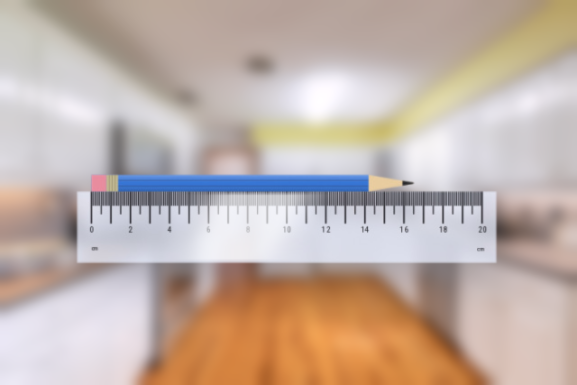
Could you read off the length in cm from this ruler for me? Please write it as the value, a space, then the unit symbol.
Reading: 16.5 cm
